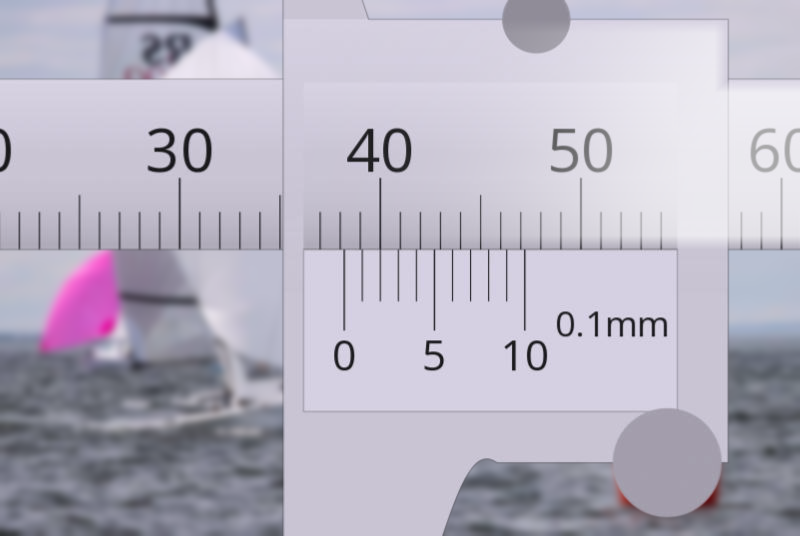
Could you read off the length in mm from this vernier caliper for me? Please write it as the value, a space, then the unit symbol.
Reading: 38.2 mm
